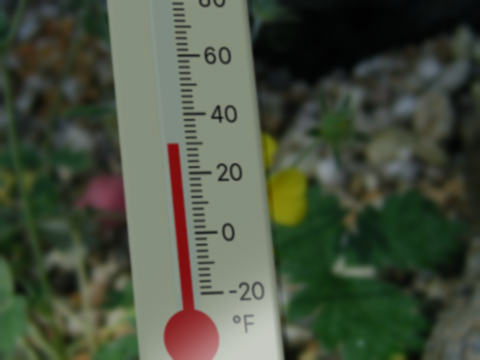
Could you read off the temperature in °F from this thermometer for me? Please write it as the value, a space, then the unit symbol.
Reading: 30 °F
